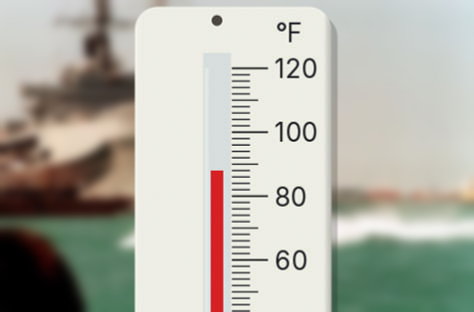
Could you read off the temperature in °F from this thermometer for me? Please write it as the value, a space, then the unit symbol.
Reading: 88 °F
